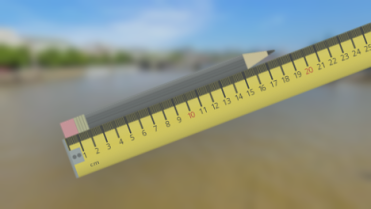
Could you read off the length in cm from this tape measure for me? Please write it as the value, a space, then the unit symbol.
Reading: 18 cm
